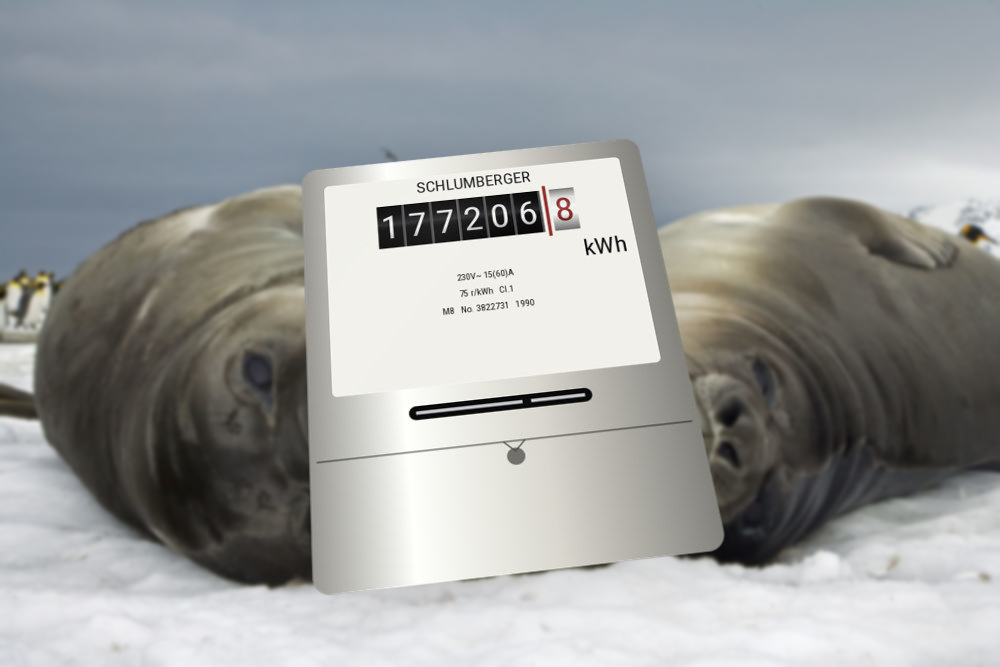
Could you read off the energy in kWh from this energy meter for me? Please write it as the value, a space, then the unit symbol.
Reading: 177206.8 kWh
